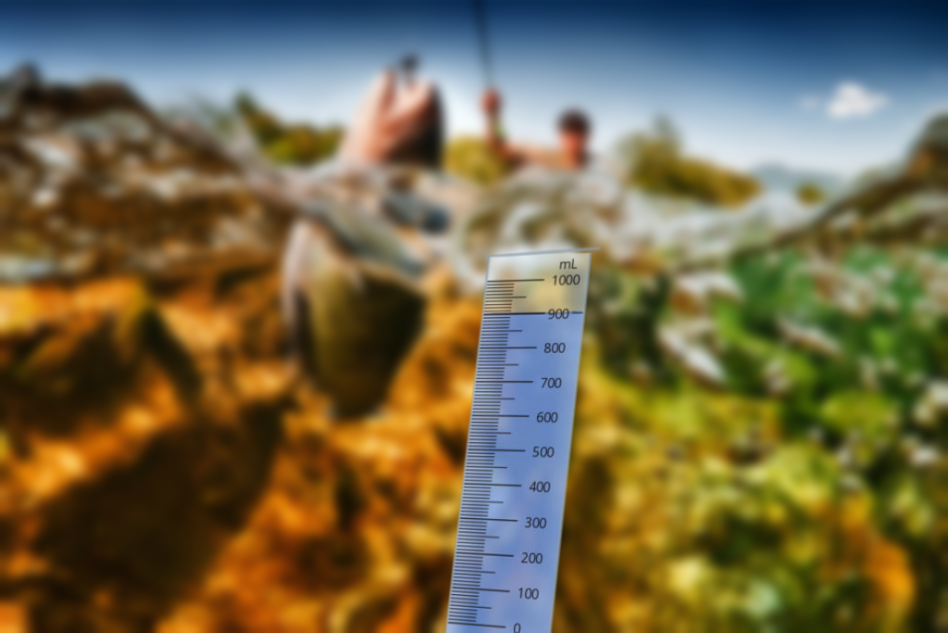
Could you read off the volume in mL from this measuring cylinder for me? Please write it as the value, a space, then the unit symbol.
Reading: 900 mL
